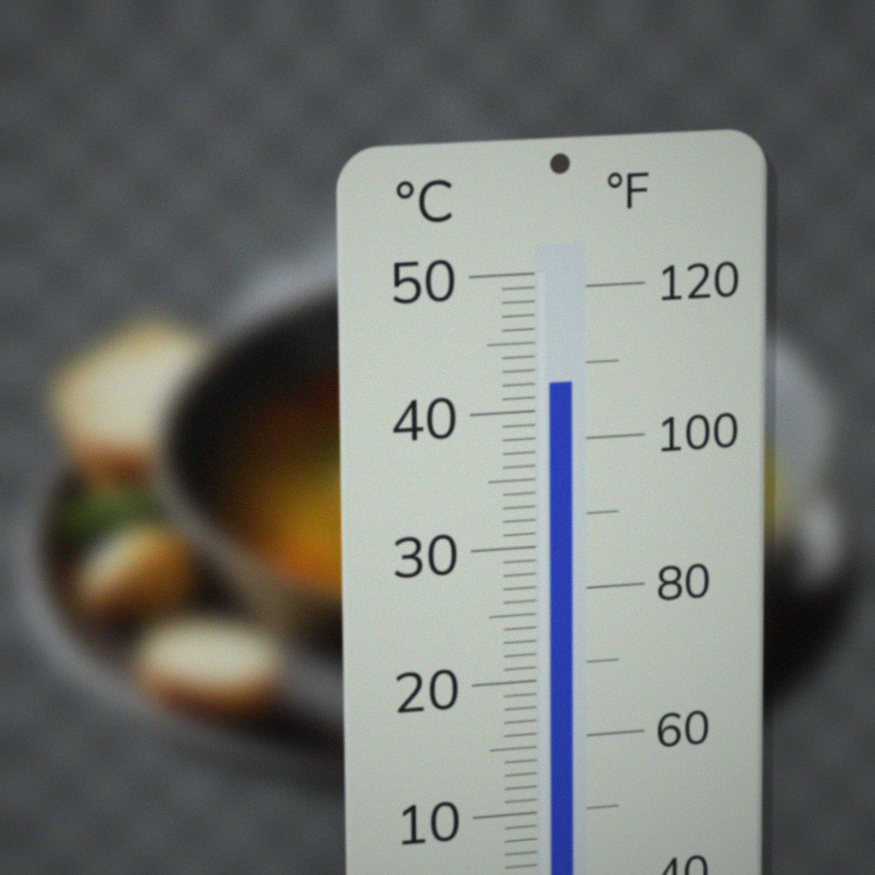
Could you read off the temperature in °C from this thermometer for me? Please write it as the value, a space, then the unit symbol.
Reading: 42 °C
